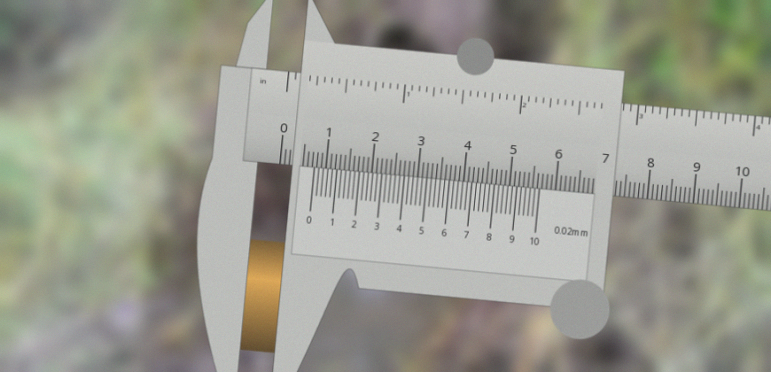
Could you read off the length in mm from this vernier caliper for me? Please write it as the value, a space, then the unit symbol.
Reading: 7.5 mm
